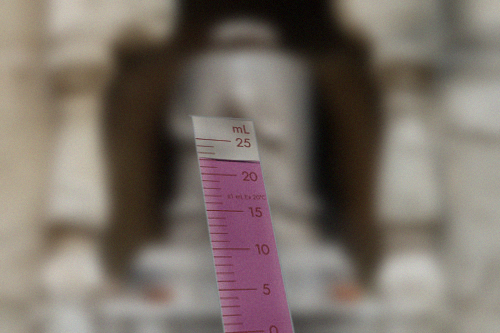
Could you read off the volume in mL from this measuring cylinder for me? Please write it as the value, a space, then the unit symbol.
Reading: 22 mL
